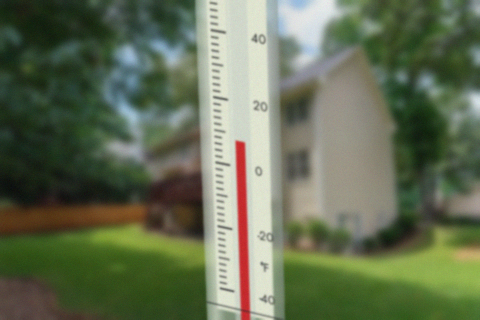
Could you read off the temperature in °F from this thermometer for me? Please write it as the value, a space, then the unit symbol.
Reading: 8 °F
